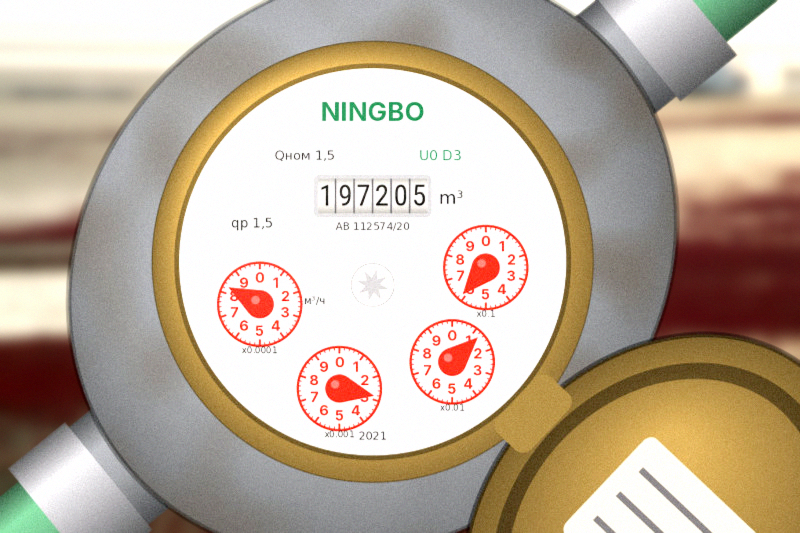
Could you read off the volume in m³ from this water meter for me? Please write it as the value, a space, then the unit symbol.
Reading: 197205.6128 m³
